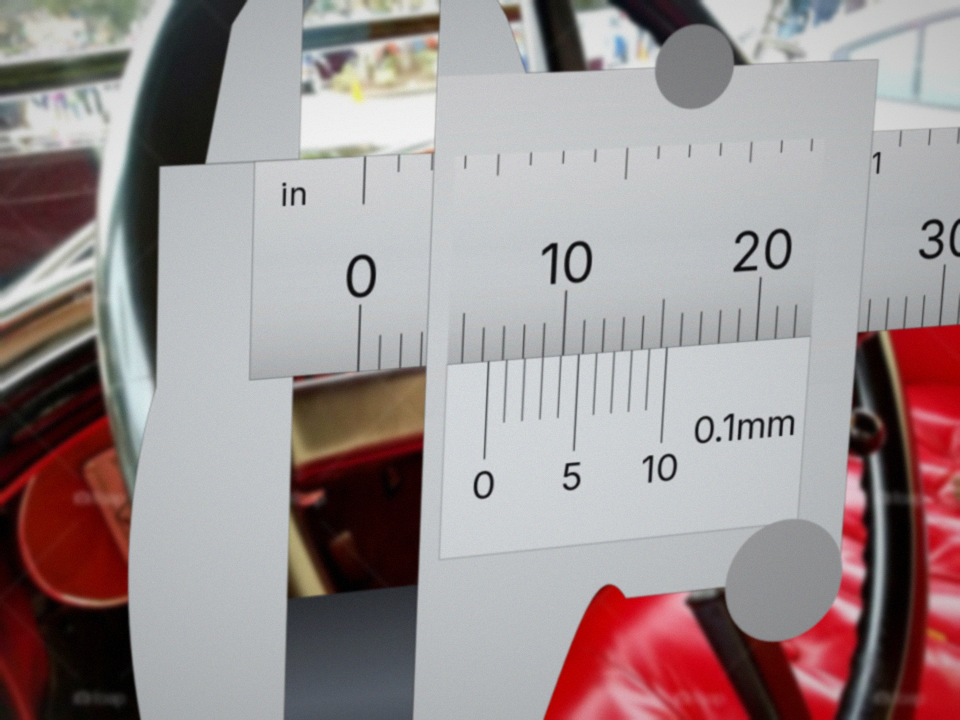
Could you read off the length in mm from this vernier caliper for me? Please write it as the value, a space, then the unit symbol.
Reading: 6.3 mm
